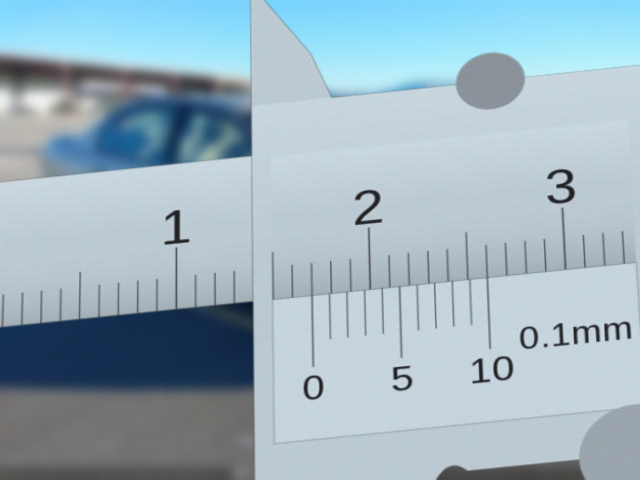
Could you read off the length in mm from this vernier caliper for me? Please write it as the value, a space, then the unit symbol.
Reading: 17.0 mm
